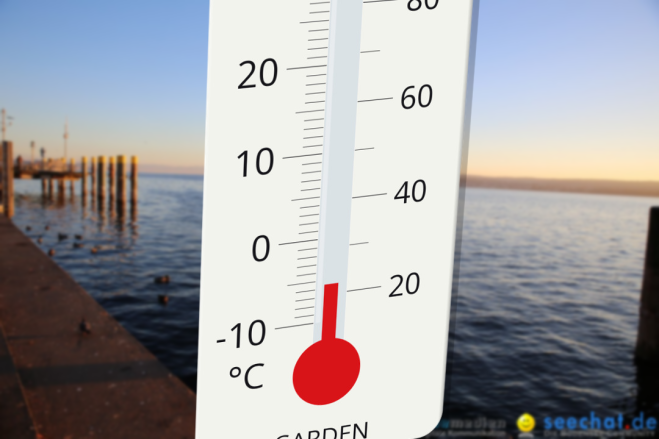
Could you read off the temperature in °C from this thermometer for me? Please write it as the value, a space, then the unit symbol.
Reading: -5.5 °C
